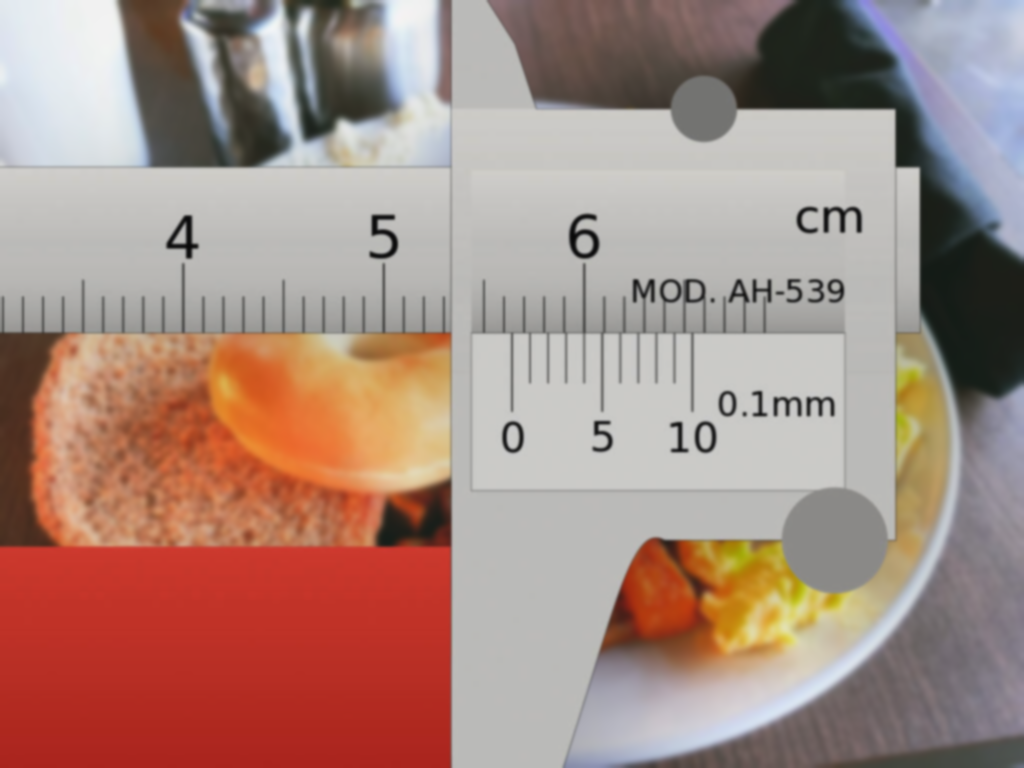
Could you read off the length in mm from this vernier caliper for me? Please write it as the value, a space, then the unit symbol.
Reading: 56.4 mm
